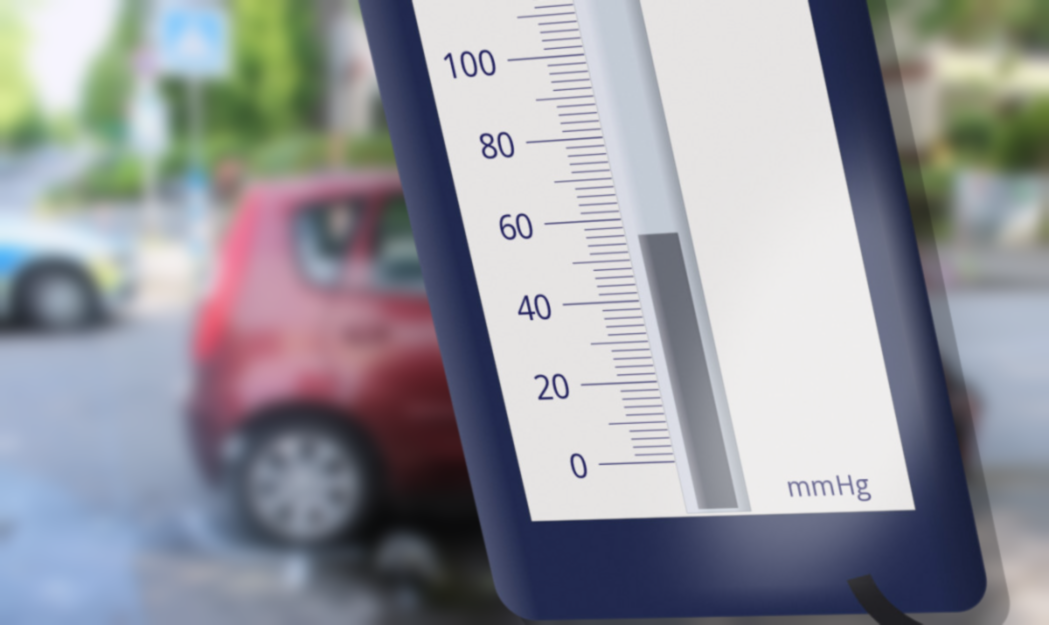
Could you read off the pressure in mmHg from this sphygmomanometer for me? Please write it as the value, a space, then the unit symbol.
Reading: 56 mmHg
